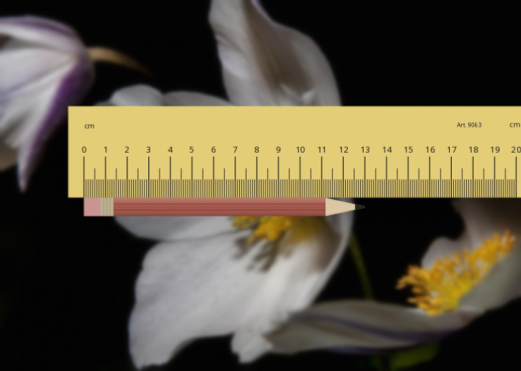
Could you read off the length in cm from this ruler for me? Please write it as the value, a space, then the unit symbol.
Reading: 13 cm
